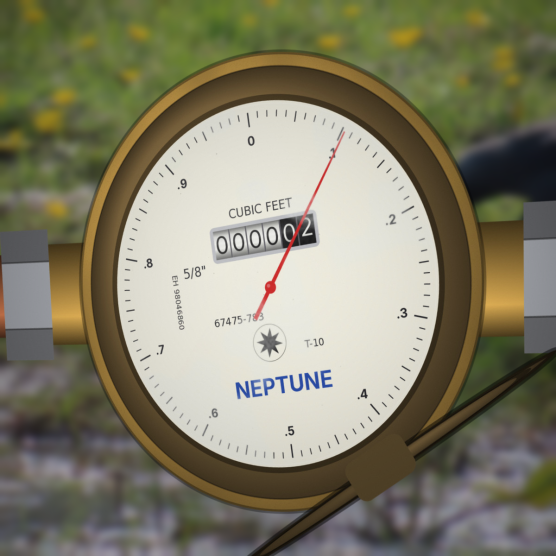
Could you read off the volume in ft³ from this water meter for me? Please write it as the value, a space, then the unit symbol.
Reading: 2.10 ft³
